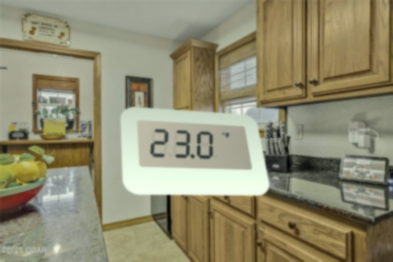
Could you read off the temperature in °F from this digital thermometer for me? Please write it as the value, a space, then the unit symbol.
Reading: 23.0 °F
